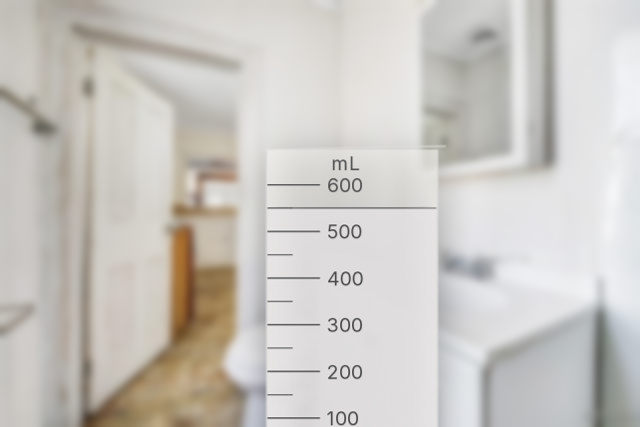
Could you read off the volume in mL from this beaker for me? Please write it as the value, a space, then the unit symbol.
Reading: 550 mL
